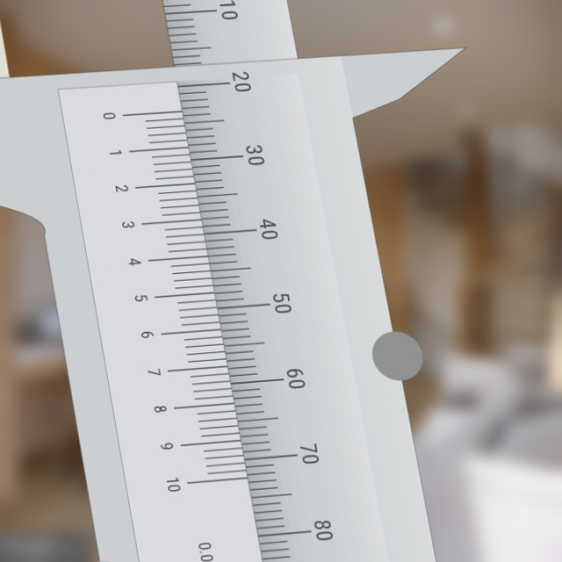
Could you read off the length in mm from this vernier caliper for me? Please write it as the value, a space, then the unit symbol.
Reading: 23.4 mm
